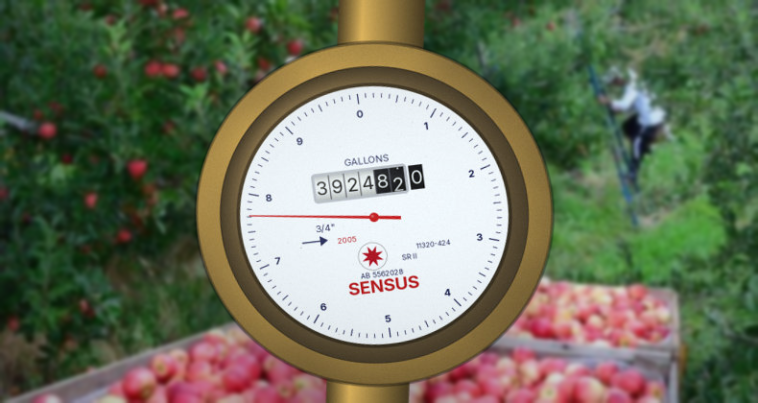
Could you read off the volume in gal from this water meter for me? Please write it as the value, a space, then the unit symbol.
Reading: 3924817.7 gal
